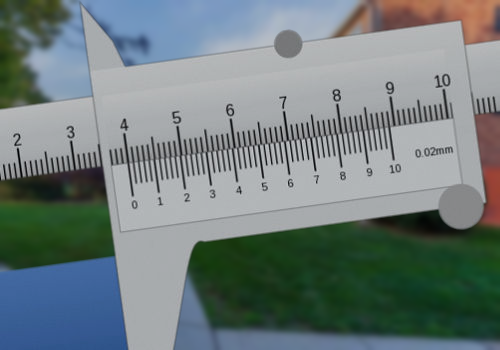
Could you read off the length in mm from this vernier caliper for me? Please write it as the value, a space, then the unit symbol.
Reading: 40.0 mm
